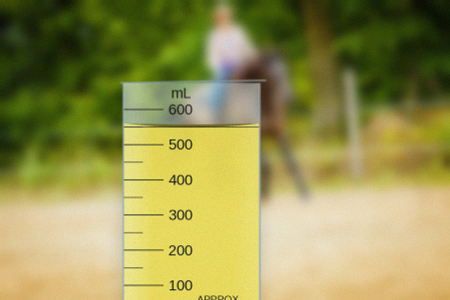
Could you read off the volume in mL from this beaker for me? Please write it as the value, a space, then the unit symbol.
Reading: 550 mL
